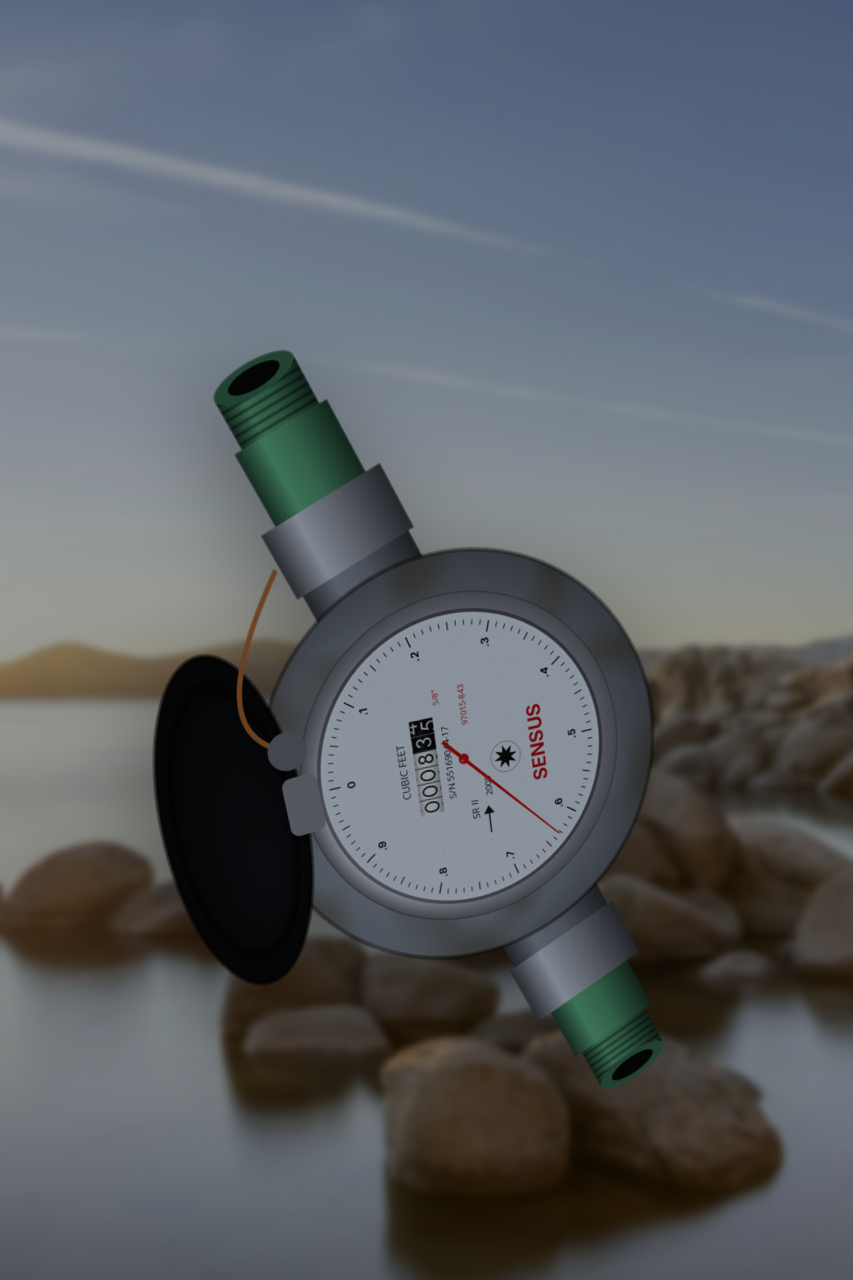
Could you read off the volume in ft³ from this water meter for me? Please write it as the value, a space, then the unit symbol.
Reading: 834.63 ft³
